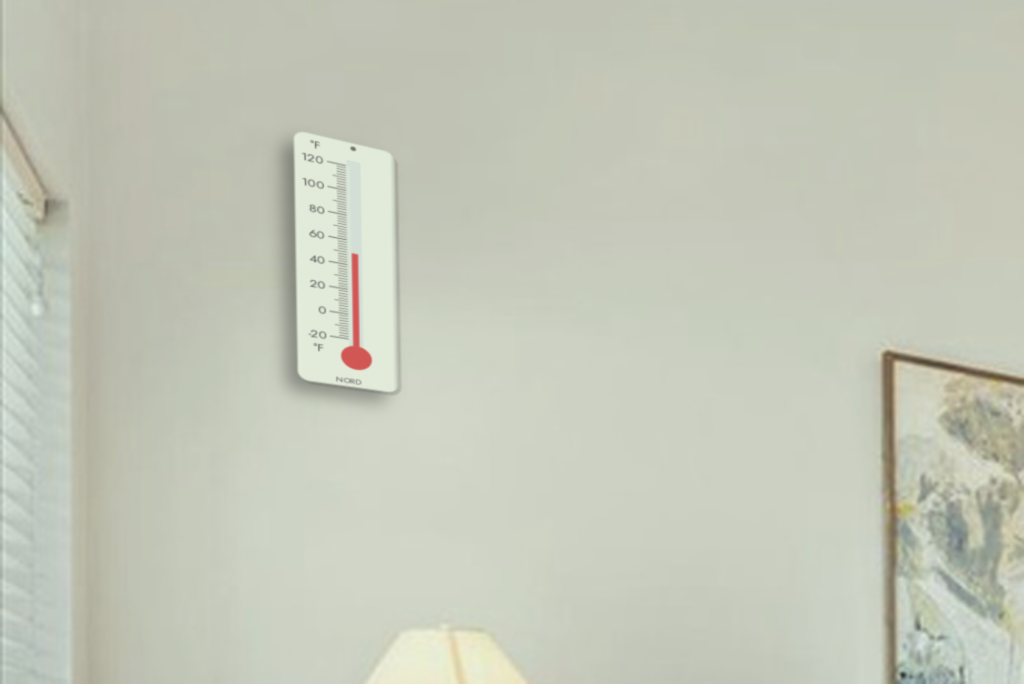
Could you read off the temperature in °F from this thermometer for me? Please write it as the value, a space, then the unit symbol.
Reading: 50 °F
